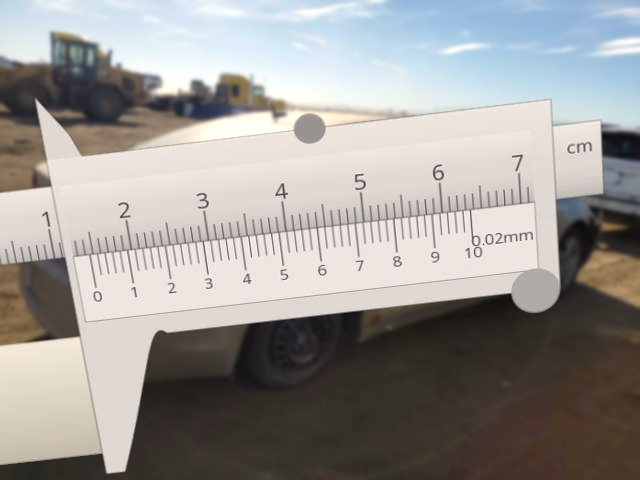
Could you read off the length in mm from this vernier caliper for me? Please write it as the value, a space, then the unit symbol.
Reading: 14.6 mm
